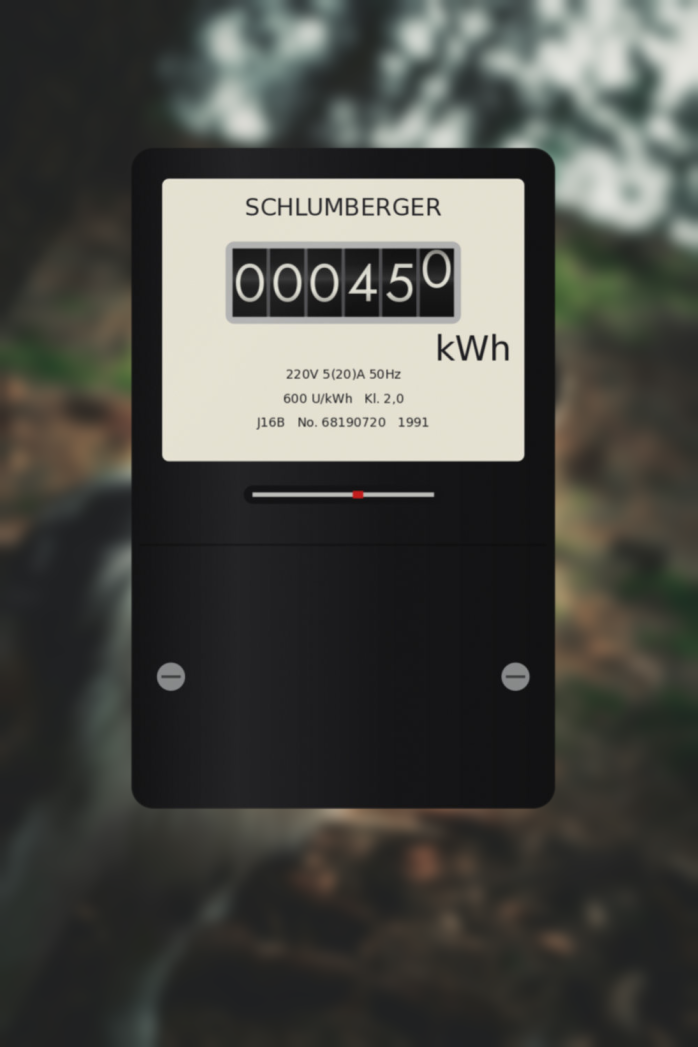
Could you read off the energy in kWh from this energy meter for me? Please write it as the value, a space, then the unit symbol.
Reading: 450 kWh
